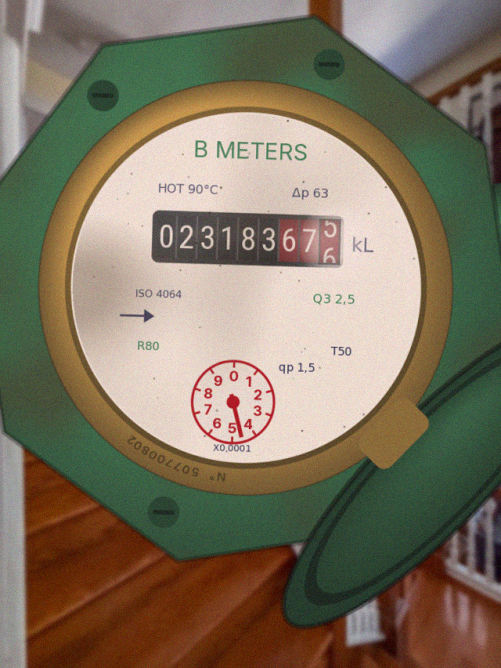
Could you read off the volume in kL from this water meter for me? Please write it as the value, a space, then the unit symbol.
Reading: 23183.6754 kL
